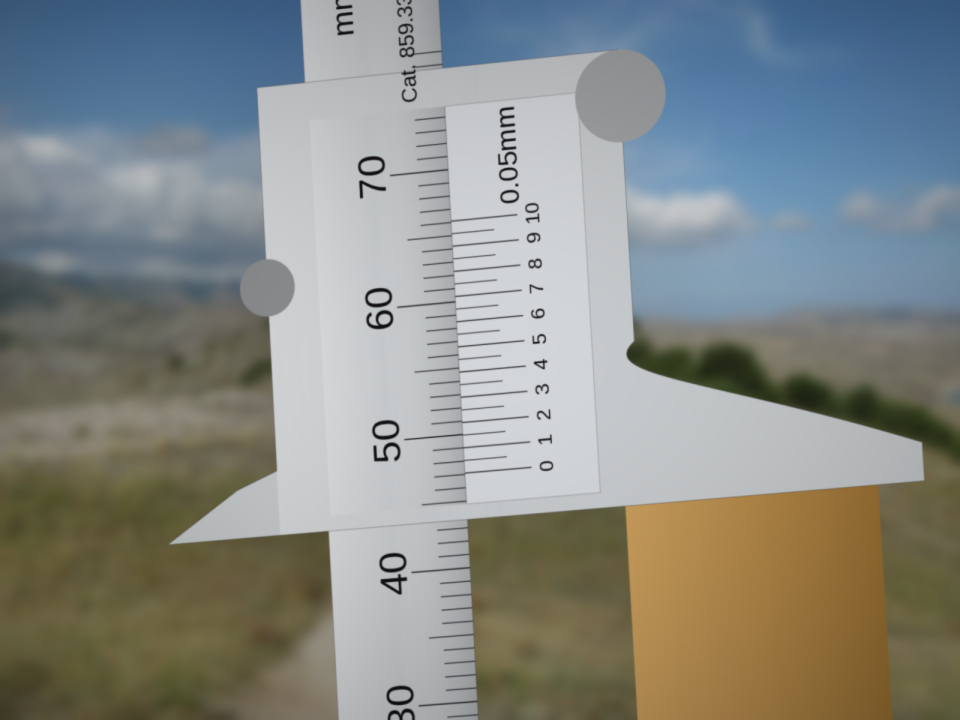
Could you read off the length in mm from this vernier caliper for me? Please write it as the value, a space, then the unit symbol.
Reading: 47.1 mm
